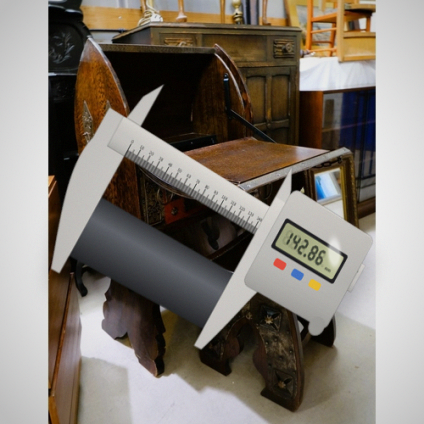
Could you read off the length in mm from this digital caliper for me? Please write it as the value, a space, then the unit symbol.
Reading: 142.86 mm
